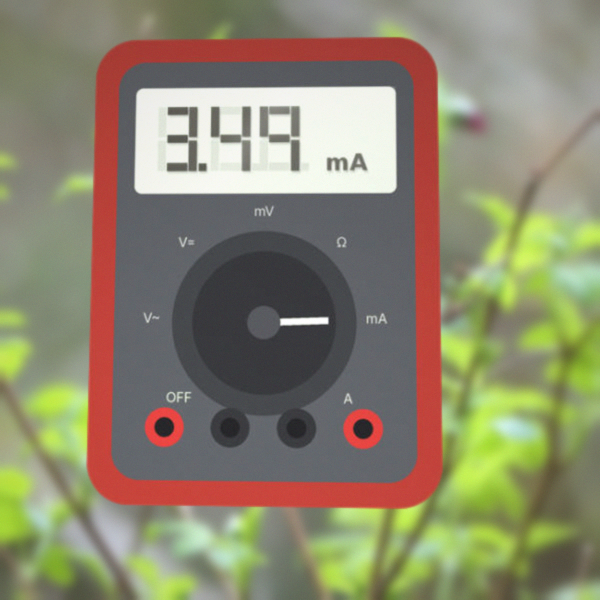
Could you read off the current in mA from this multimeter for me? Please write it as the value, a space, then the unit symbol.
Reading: 3.49 mA
